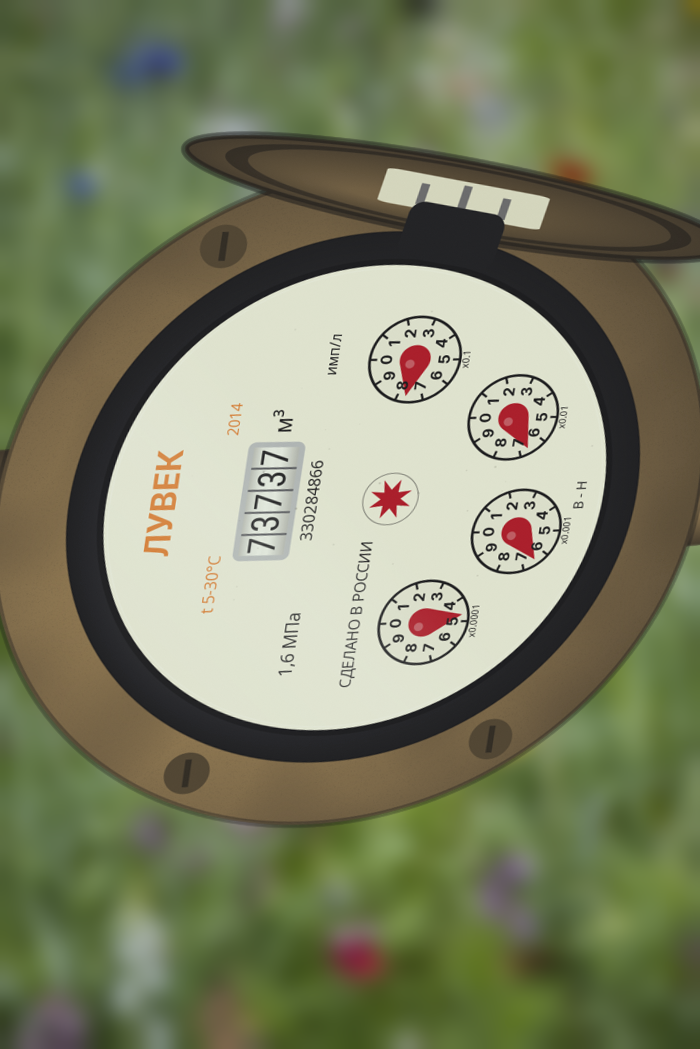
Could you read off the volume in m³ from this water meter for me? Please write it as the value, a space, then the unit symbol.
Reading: 73737.7664 m³
